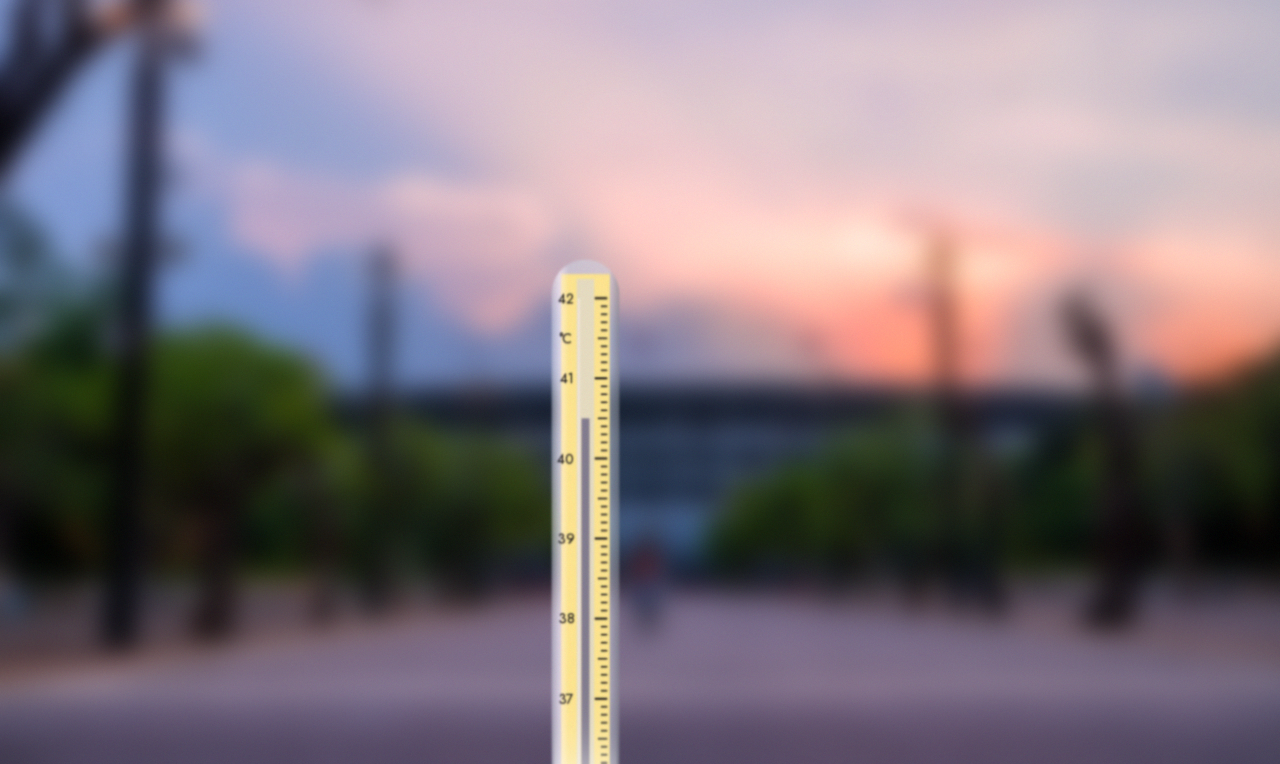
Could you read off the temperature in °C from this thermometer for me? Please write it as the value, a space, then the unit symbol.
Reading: 40.5 °C
